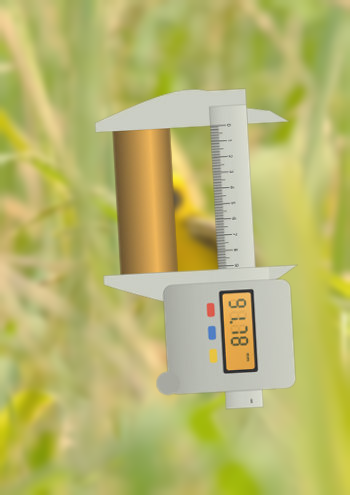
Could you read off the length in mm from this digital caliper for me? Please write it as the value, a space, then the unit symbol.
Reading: 91.78 mm
